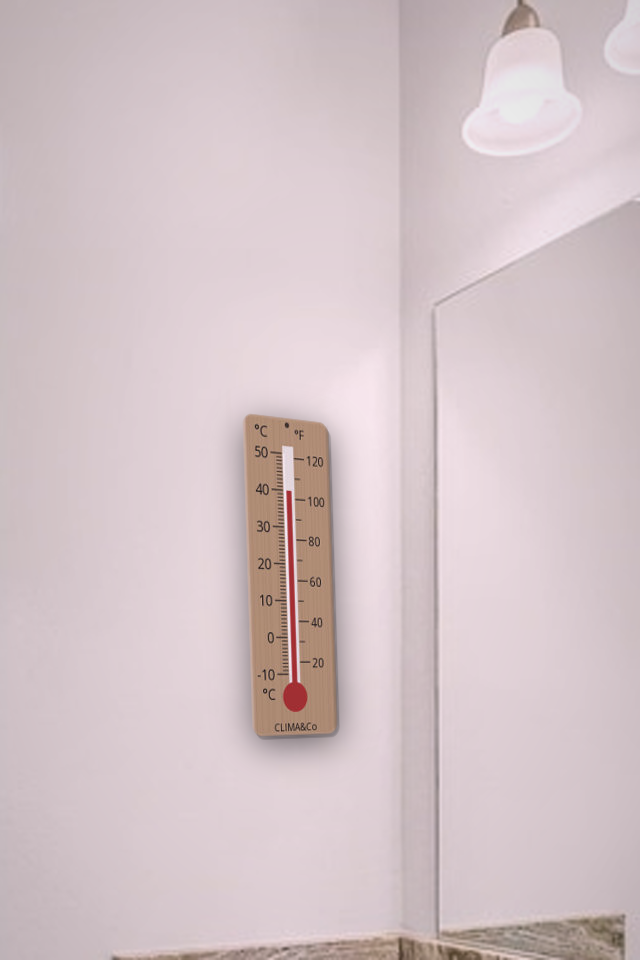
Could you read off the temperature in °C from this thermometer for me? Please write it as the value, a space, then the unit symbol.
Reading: 40 °C
